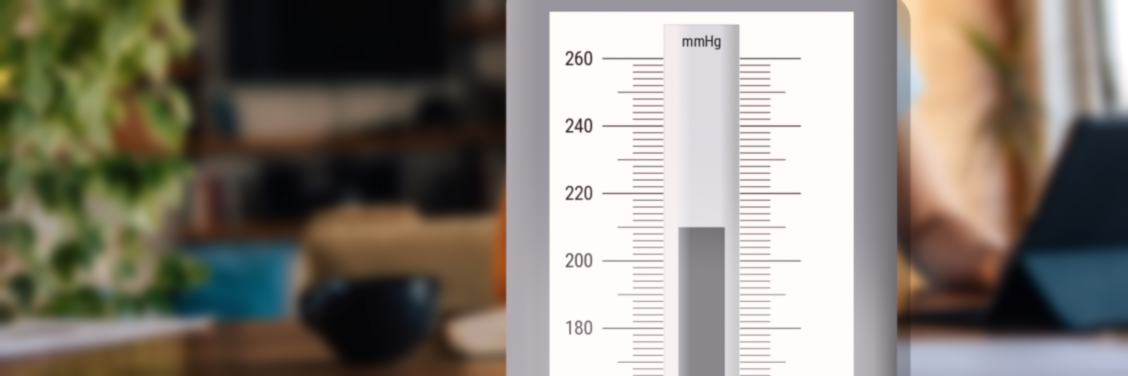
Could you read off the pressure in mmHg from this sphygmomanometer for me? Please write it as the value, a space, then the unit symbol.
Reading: 210 mmHg
